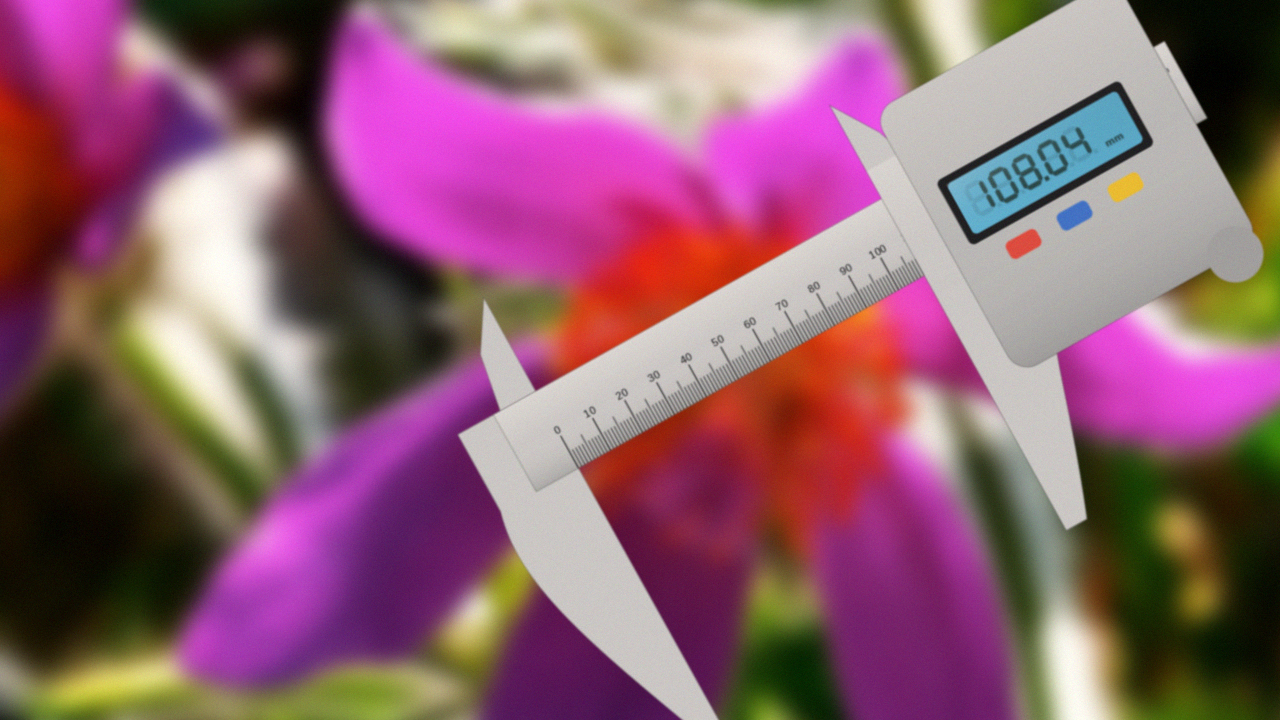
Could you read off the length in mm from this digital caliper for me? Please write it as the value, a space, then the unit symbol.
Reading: 108.04 mm
